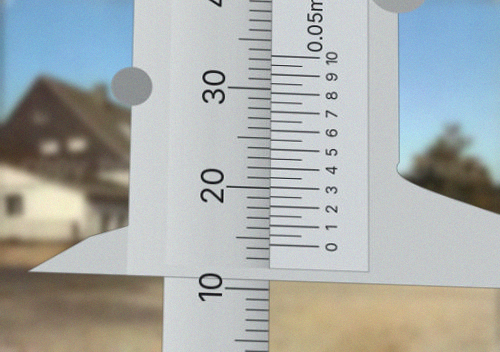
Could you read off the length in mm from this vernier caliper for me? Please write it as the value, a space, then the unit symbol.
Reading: 14.4 mm
